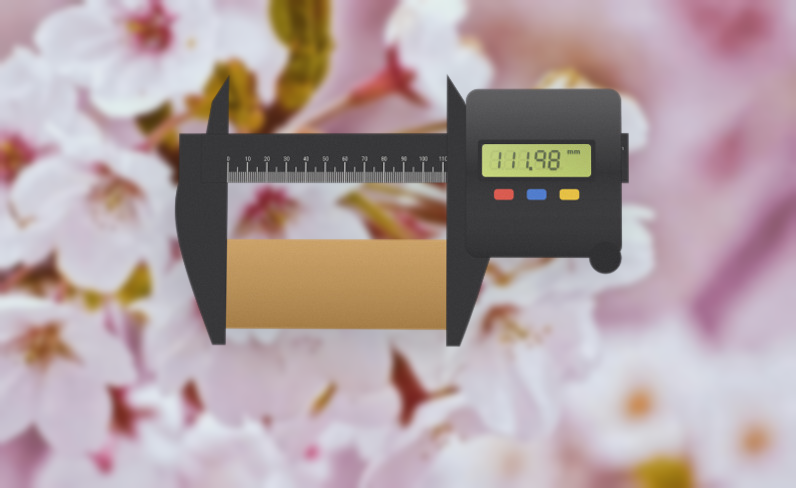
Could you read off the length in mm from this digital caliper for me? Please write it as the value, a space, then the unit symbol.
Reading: 111.98 mm
